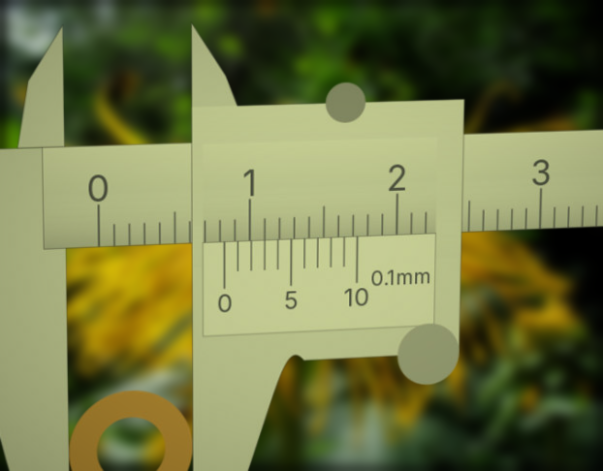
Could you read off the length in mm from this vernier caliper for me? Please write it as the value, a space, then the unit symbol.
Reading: 8.3 mm
